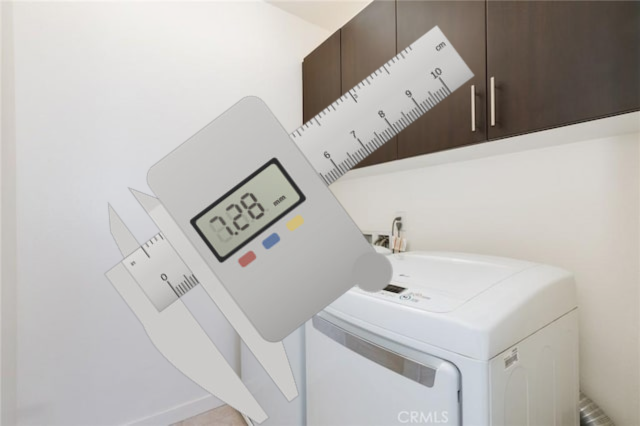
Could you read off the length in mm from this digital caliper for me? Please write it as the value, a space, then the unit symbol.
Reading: 7.28 mm
